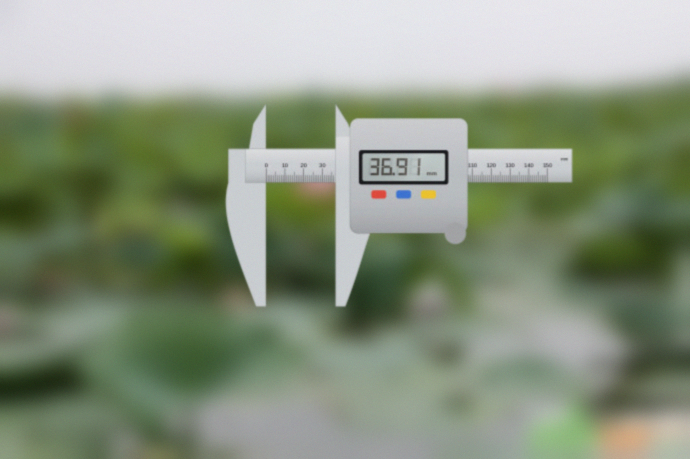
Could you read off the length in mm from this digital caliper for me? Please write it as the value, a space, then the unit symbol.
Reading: 36.91 mm
